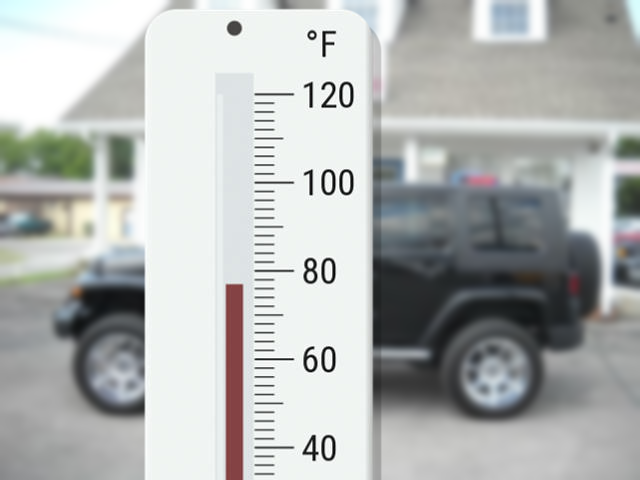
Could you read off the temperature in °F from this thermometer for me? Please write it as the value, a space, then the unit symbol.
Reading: 77 °F
